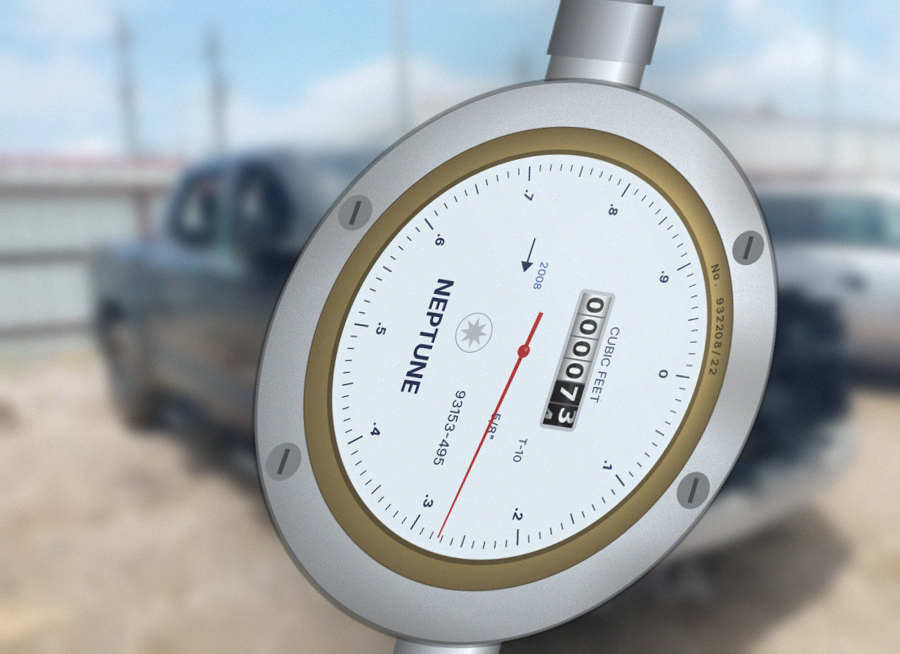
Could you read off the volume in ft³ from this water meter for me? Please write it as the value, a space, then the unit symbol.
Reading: 73.27 ft³
